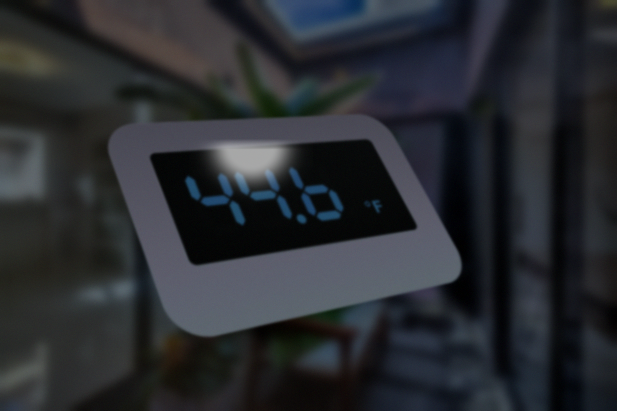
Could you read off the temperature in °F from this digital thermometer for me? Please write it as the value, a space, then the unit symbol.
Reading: 44.6 °F
